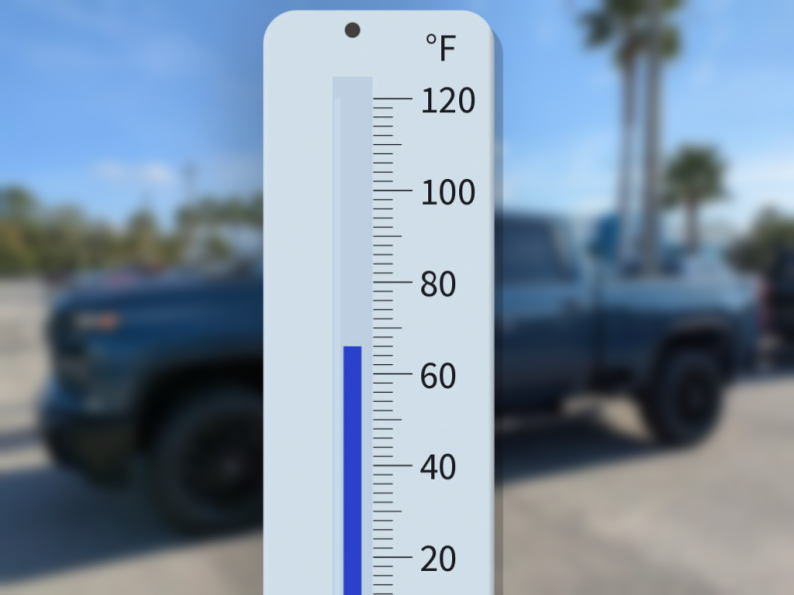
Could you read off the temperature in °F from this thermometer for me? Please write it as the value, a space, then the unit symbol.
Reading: 66 °F
